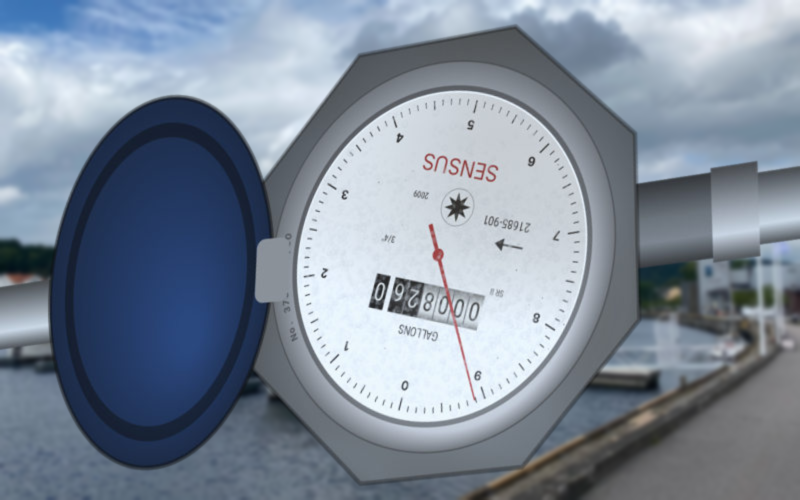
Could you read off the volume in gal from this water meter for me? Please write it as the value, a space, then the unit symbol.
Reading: 8259.1 gal
